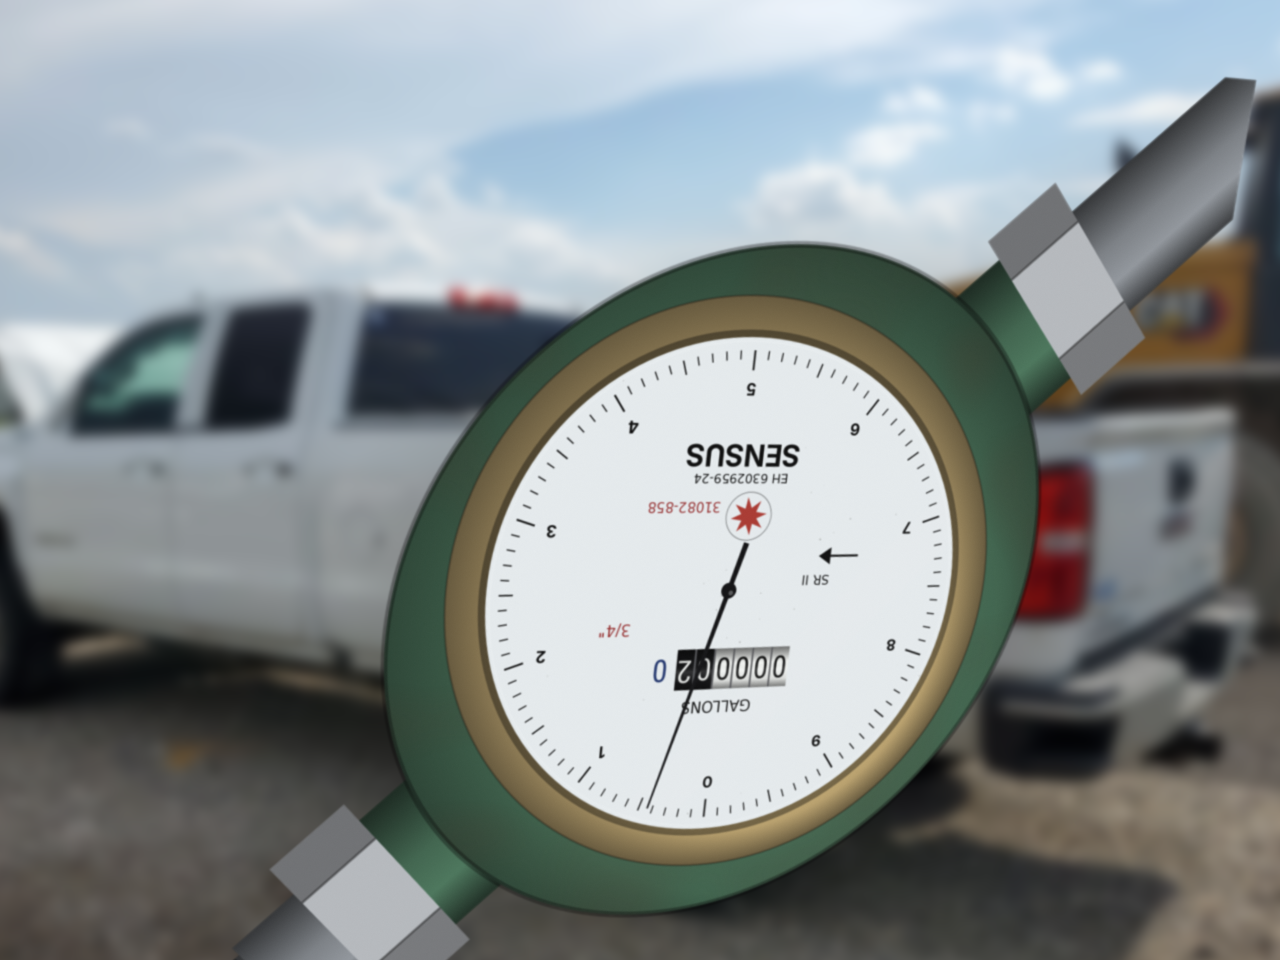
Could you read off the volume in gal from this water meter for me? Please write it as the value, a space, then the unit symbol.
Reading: 20.4 gal
